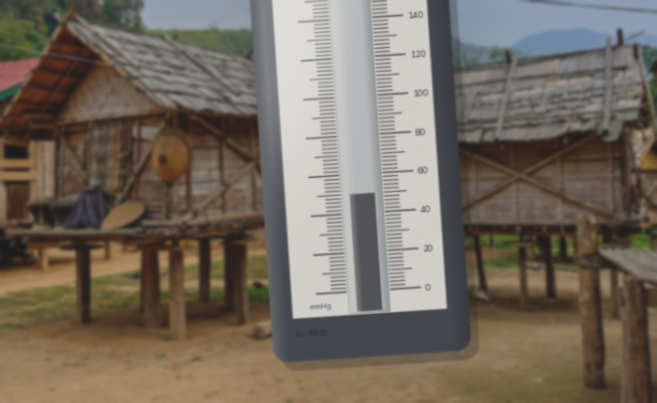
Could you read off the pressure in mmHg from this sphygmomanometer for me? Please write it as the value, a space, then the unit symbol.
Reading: 50 mmHg
